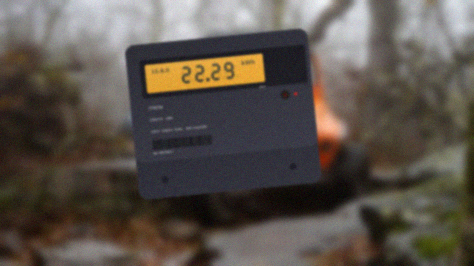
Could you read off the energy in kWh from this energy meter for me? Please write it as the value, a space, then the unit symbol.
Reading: 22.29 kWh
